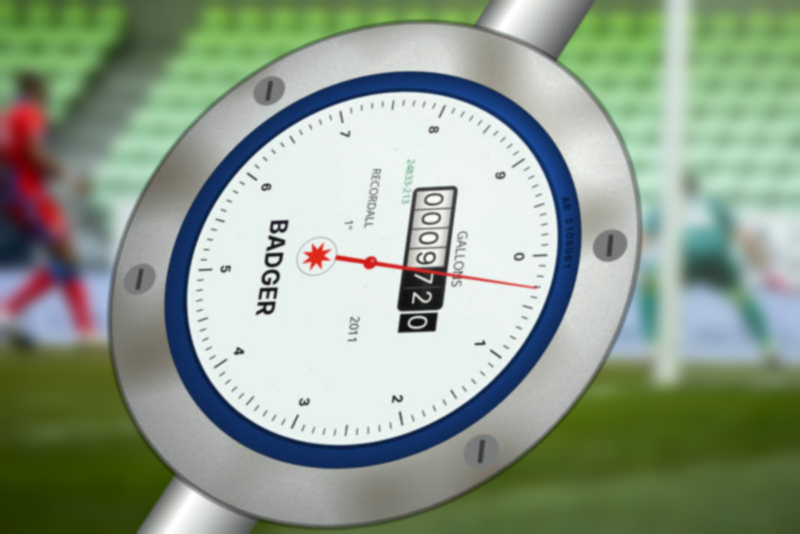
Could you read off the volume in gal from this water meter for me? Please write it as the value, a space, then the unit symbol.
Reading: 9720.3 gal
